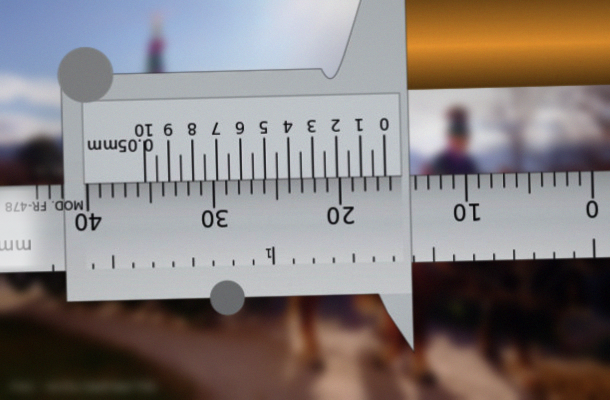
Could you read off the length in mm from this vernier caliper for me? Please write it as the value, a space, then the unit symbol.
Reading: 16.4 mm
